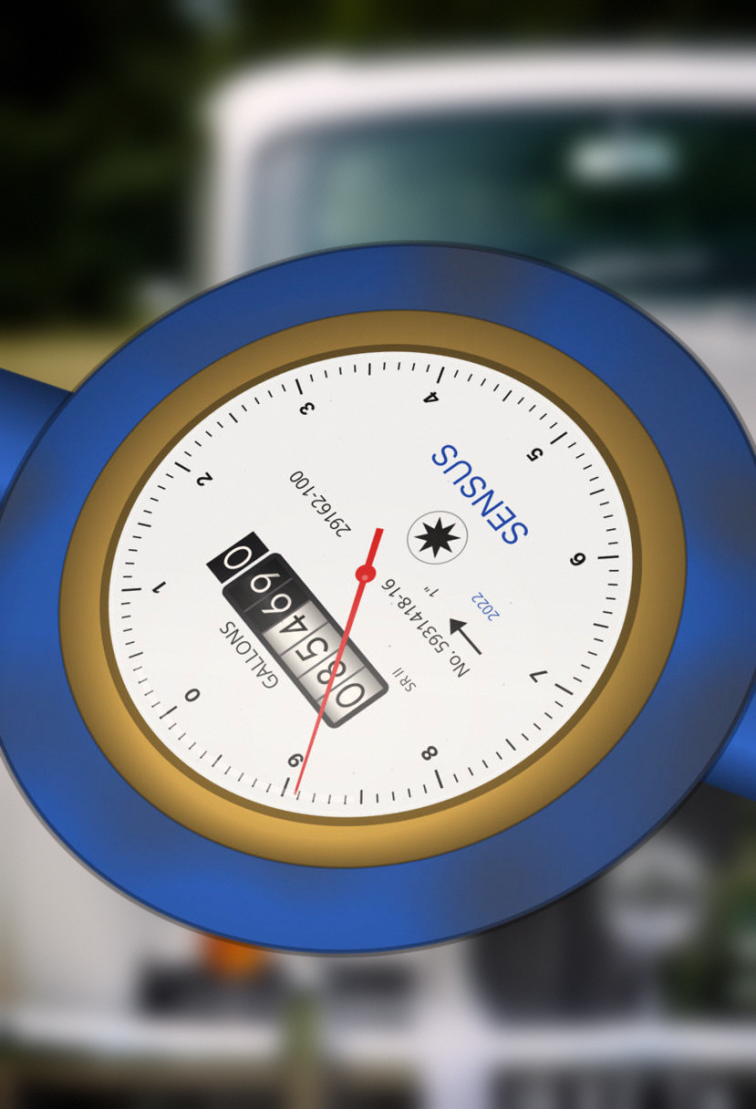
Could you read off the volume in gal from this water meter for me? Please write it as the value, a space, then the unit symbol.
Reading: 854688.9 gal
